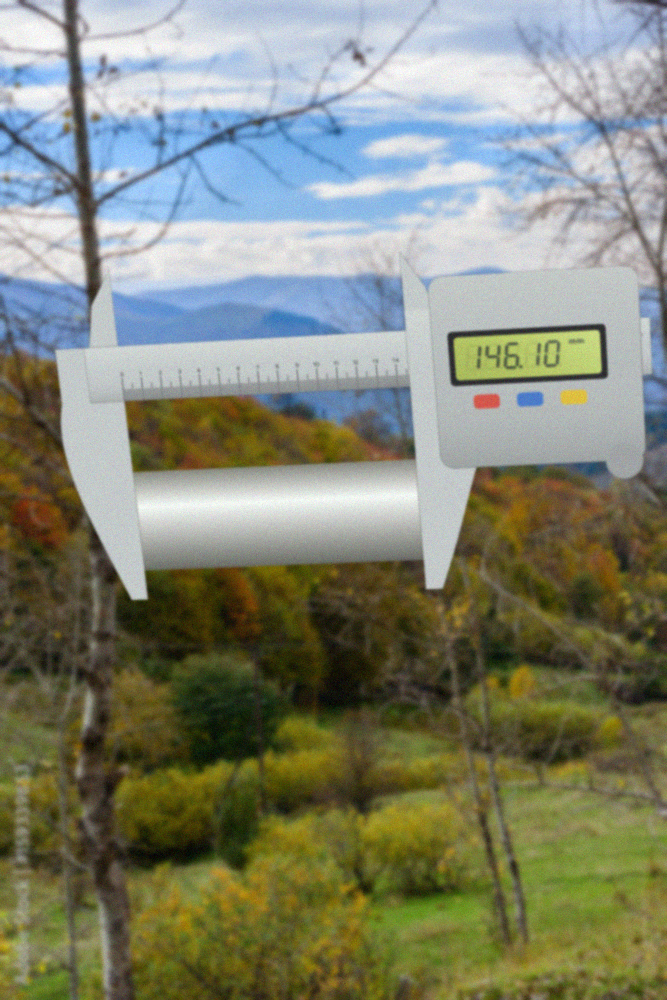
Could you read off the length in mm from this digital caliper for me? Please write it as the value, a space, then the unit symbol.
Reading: 146.10 mm
